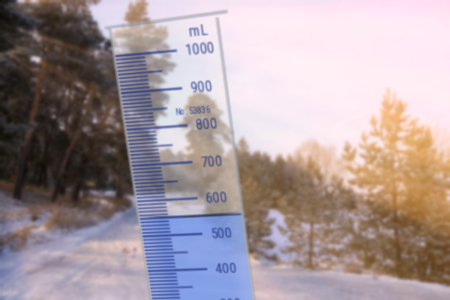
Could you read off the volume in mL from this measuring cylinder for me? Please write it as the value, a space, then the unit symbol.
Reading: 550 mL
